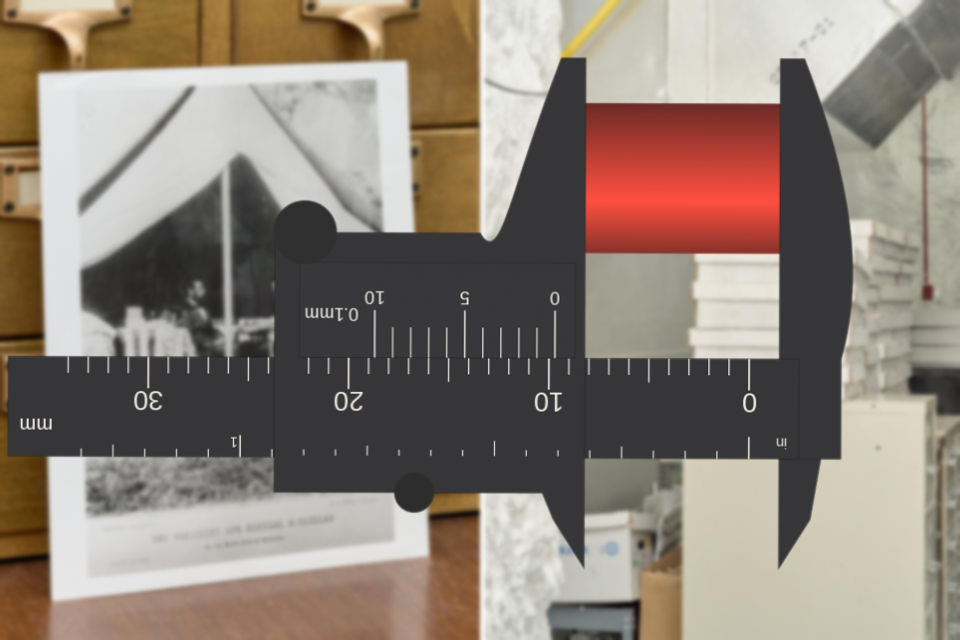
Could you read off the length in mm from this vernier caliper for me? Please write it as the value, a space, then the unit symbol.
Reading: 9.7 mm
